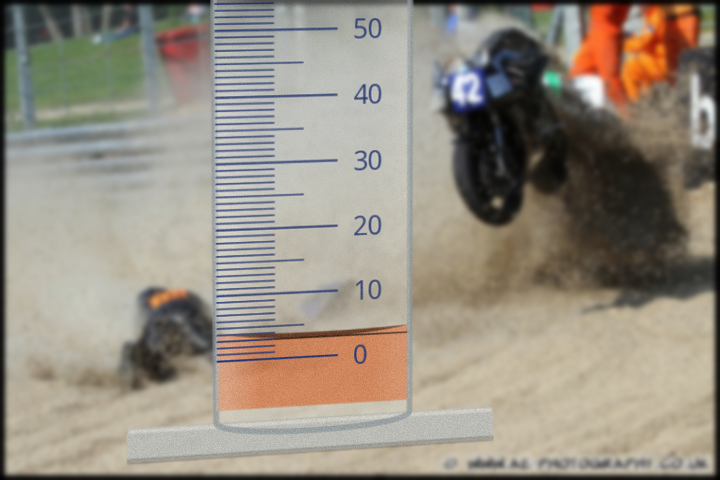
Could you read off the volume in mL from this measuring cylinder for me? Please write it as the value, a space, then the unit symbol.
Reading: 3 mL
